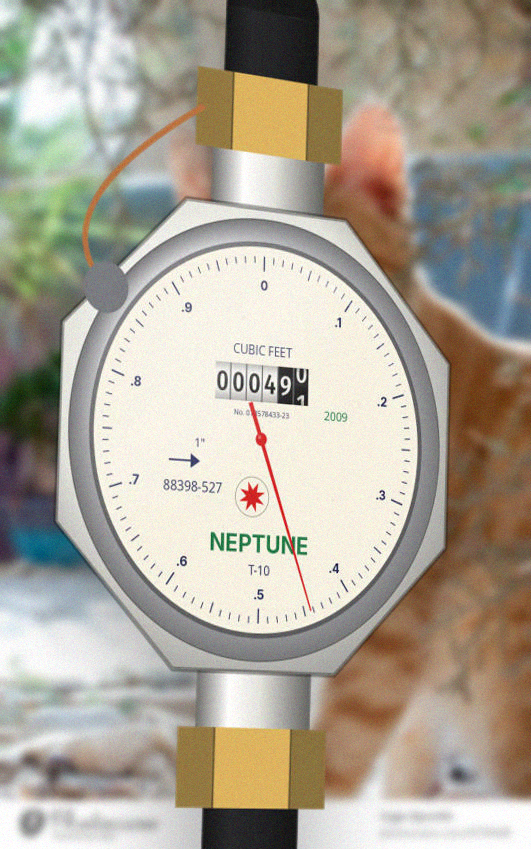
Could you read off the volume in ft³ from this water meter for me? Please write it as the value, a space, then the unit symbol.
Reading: 490.44 ft³
